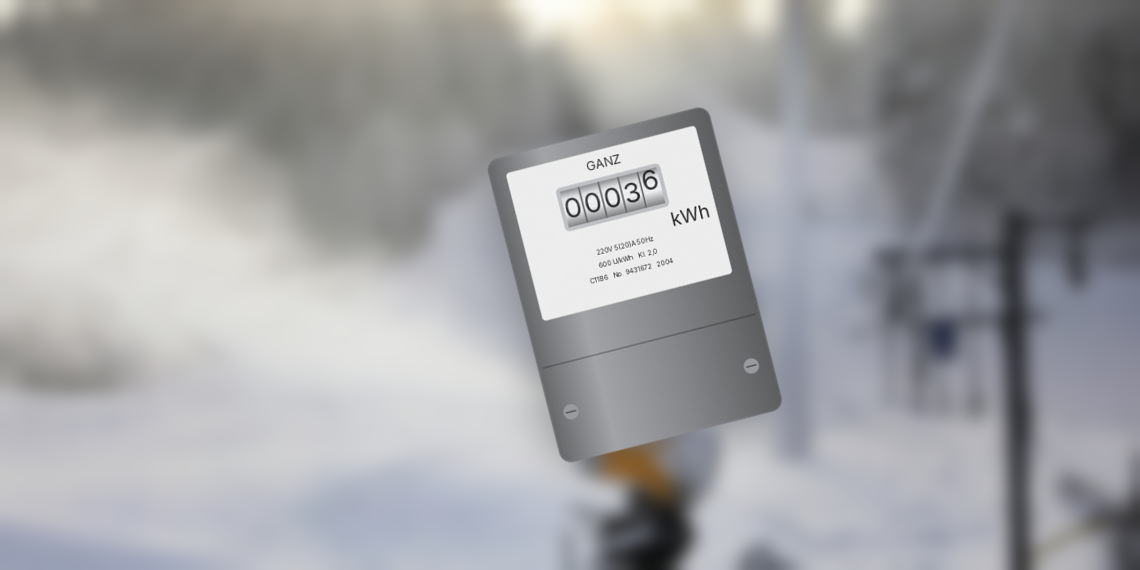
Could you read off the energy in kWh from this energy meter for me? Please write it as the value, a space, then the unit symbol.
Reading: 36 kWh
